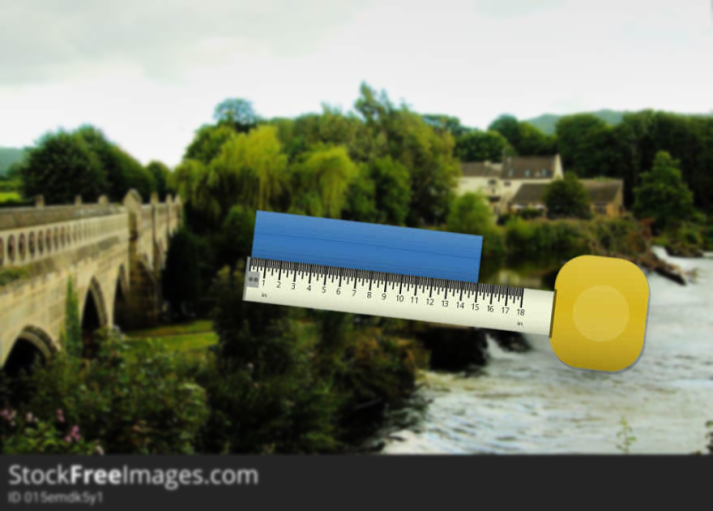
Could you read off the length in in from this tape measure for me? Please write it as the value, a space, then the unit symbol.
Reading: 15 in
